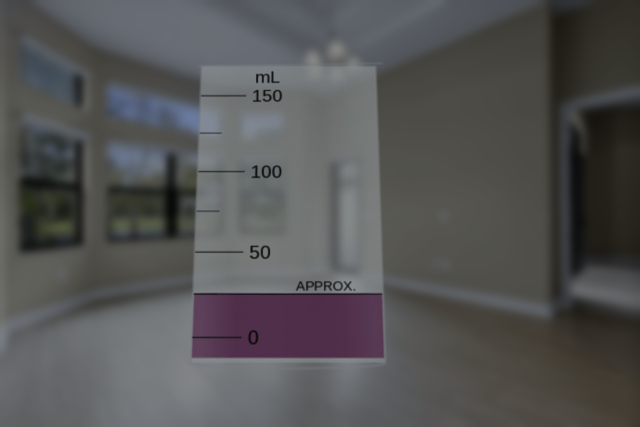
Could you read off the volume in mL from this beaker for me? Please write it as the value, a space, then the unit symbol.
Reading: 25 mL
